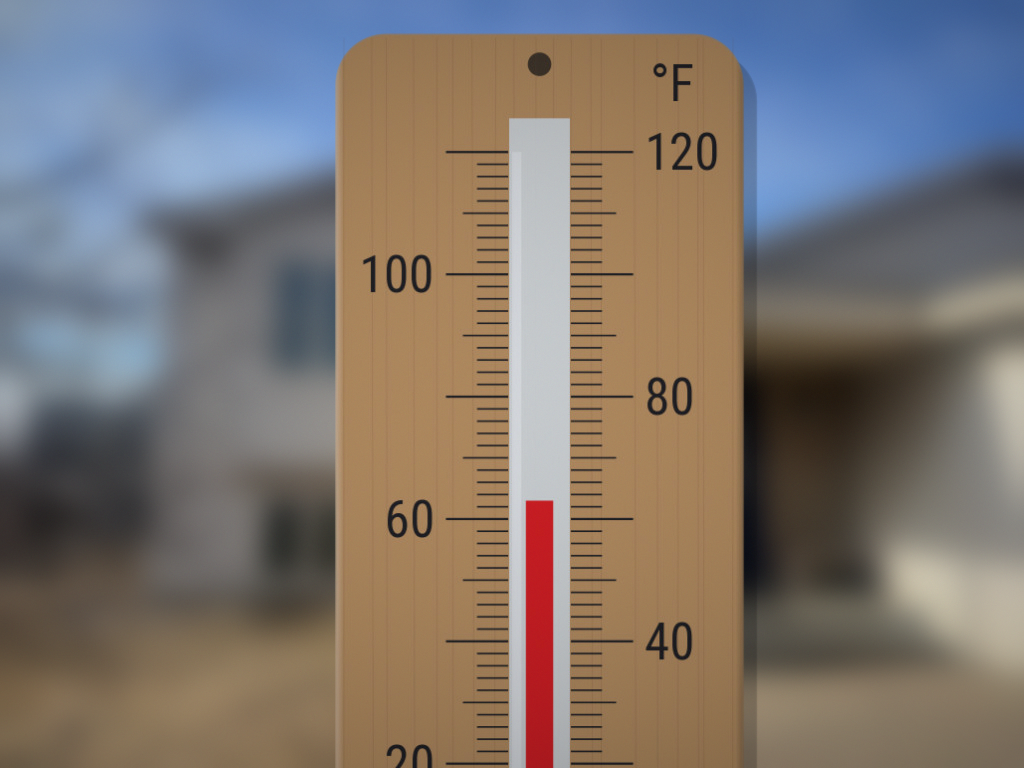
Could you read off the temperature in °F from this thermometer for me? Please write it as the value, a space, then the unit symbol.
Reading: 63 °F
